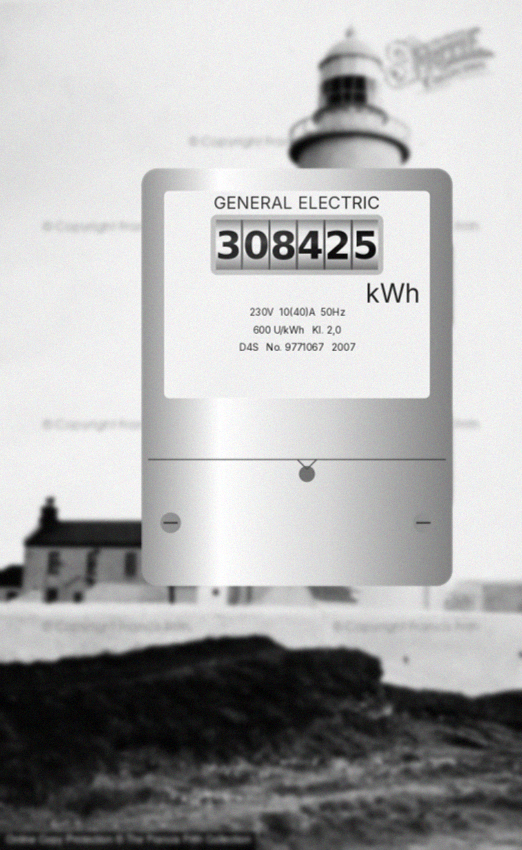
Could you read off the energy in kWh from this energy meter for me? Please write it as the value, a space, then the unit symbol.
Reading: 308425 kWh
